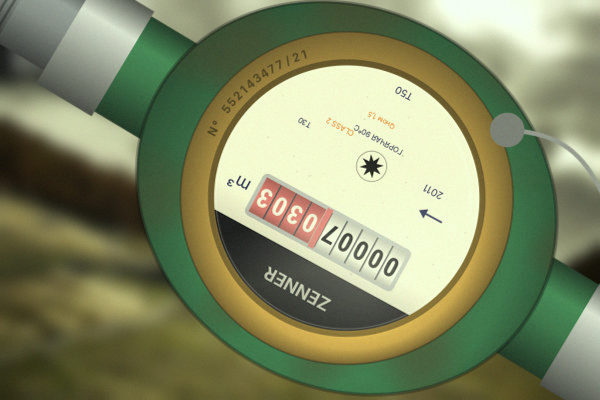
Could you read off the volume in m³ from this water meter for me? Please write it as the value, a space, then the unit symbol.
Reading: 7.0303 m³
